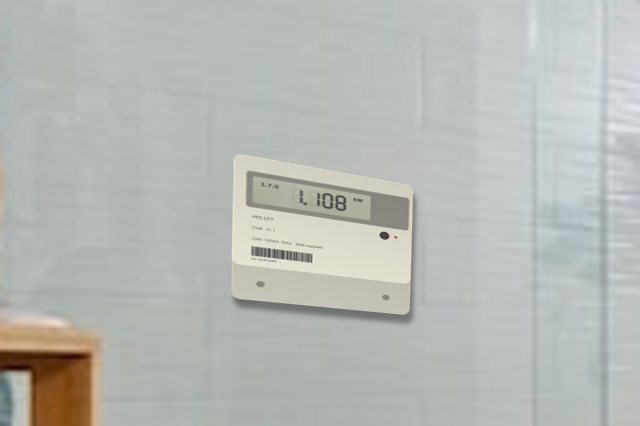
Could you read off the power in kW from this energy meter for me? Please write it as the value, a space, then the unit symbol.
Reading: 1.108 kW
